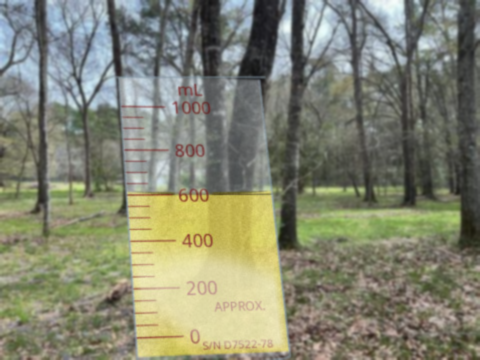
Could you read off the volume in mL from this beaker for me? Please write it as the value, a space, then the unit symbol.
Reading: 600 mL
